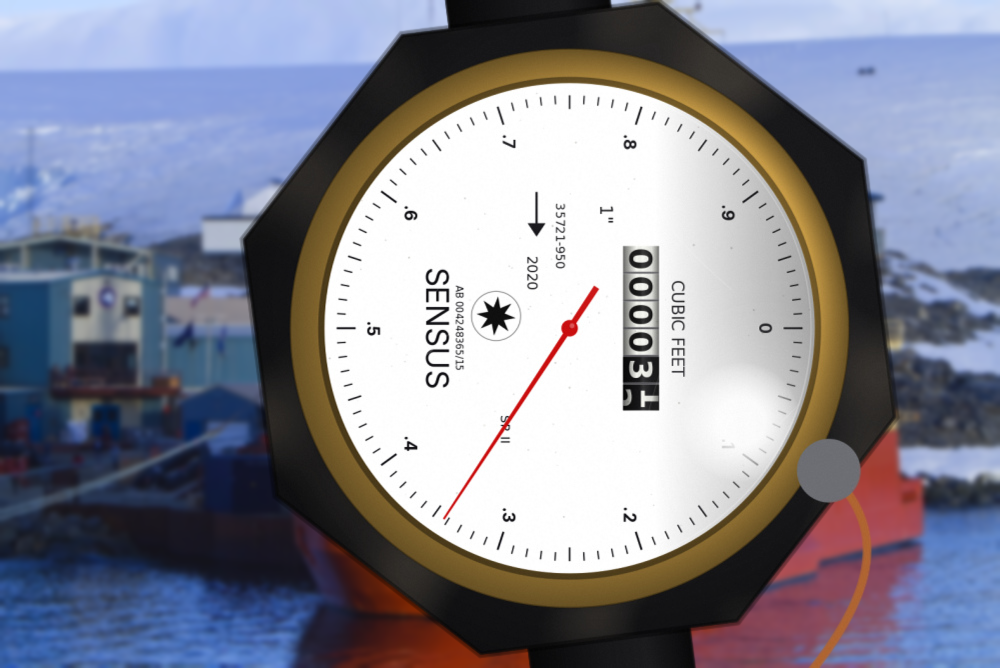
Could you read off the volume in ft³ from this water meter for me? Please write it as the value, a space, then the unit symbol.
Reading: 31.34 ft³
